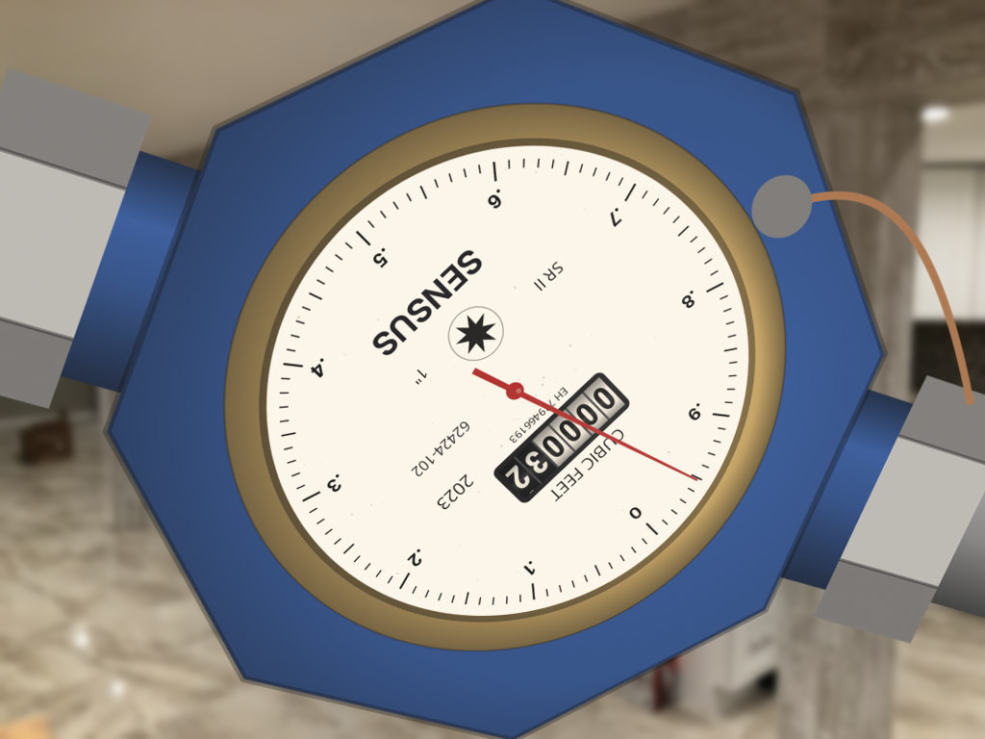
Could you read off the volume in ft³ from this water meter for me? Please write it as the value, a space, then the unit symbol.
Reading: 31.95 ft³
